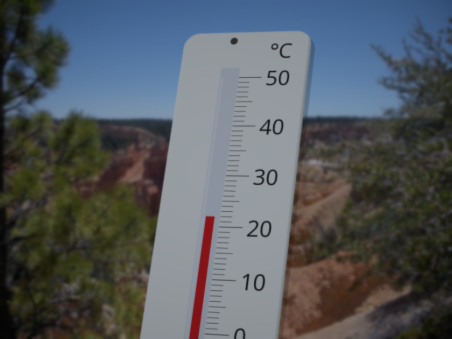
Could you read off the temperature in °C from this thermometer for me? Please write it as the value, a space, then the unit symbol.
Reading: 22 °C
